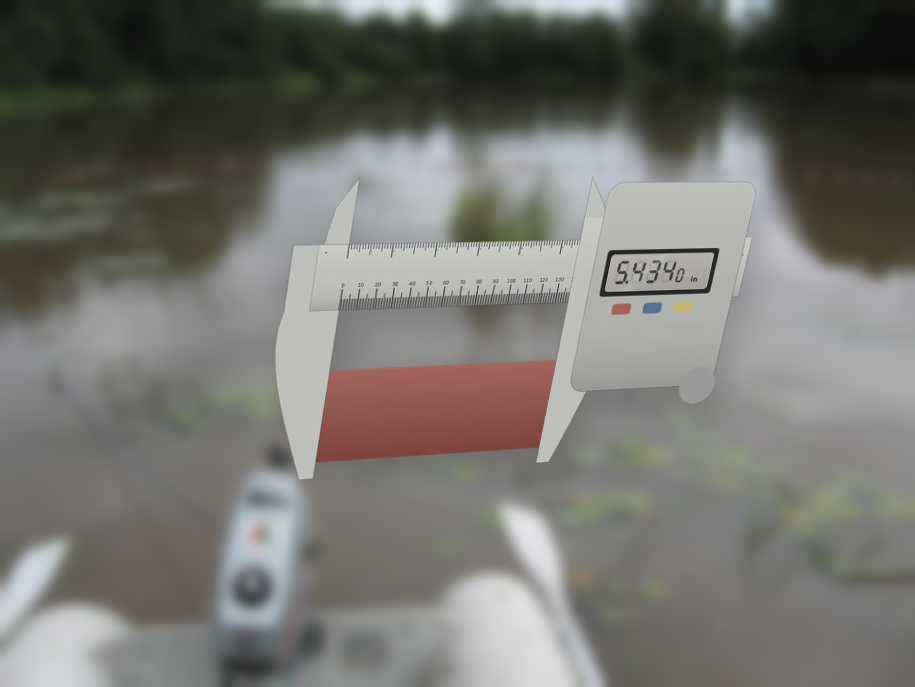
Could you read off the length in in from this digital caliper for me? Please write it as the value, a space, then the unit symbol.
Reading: 5.4340 in
